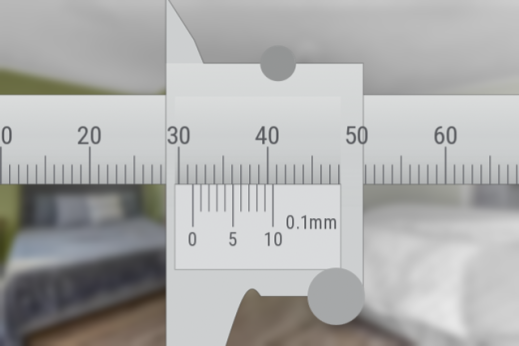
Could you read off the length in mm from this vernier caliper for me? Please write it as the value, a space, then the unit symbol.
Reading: 31.6 mm
